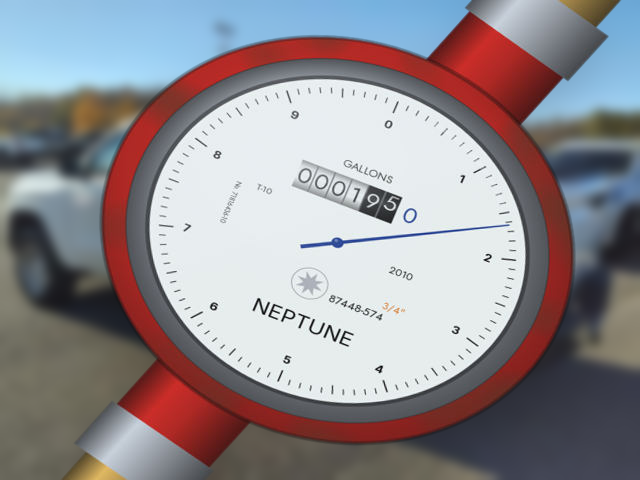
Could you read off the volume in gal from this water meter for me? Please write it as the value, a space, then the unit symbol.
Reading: 1951.6 gal
